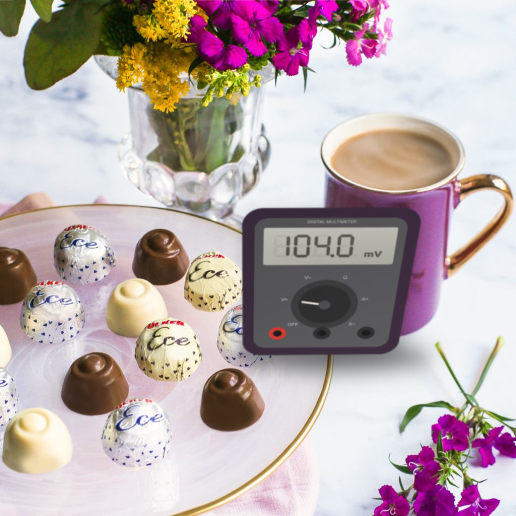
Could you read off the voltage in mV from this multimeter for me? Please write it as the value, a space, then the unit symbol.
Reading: 104.0 mV
